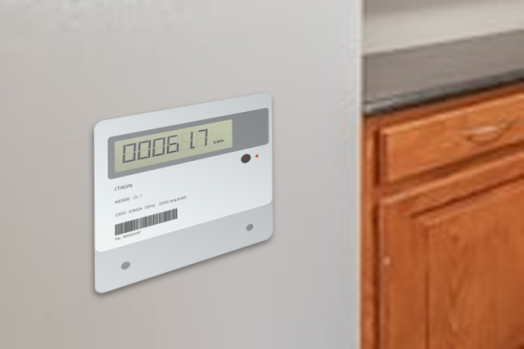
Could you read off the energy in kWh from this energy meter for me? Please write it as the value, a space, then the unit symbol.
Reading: 61.7 kWh
